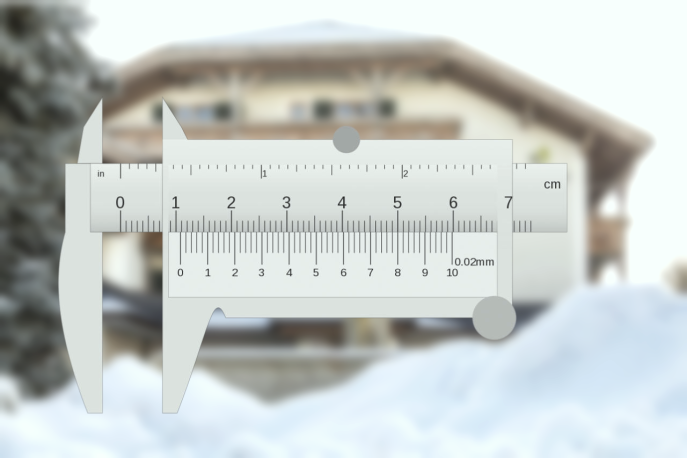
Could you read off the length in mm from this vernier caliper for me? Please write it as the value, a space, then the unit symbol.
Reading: 10.8 mm
